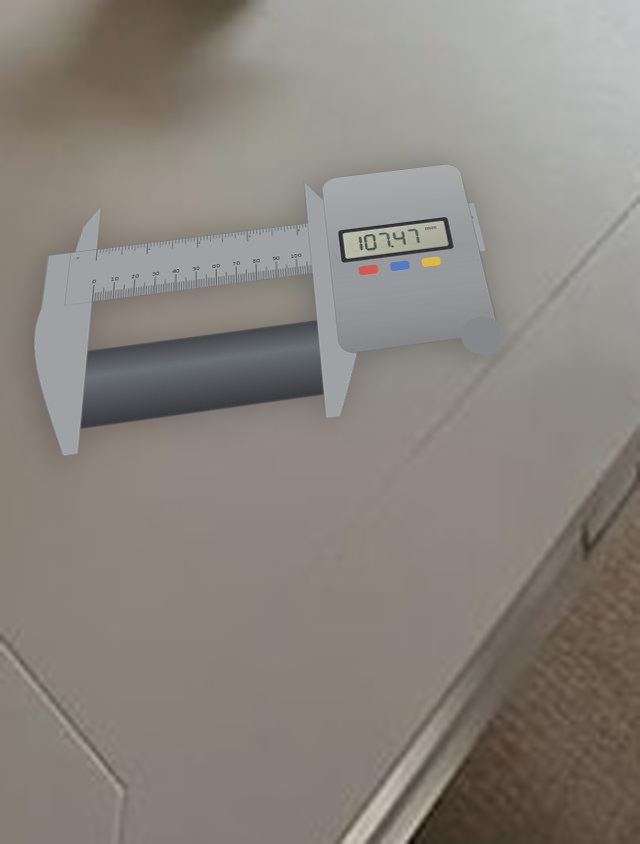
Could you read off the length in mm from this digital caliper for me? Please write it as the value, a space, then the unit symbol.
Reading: 107.47 mm
